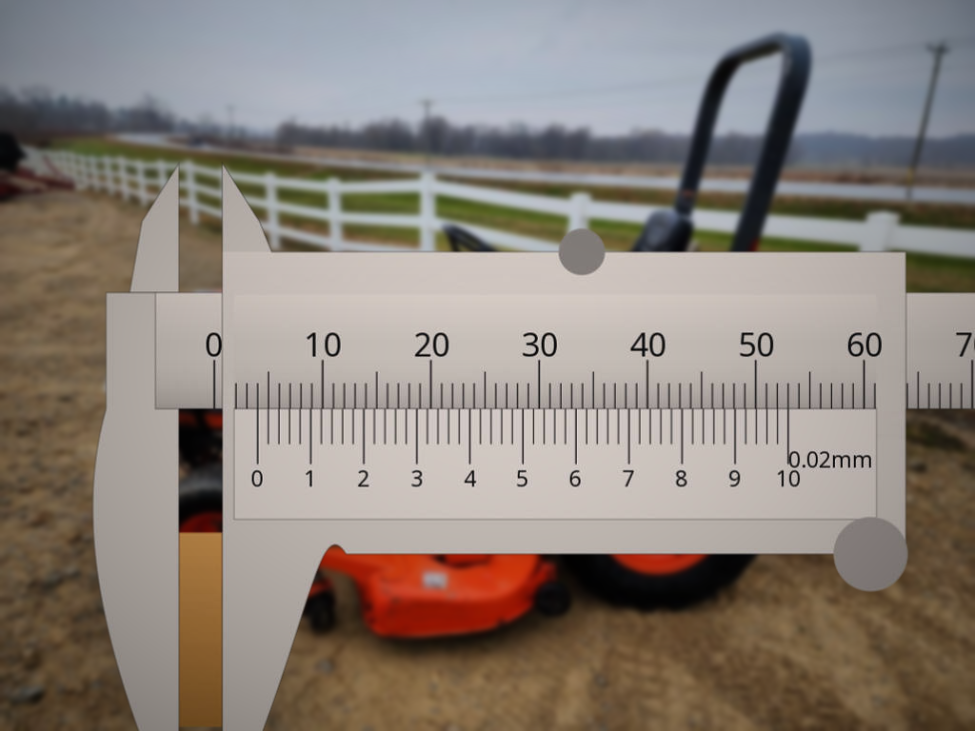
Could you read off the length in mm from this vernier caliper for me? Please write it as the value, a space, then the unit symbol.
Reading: 4.0 mm
